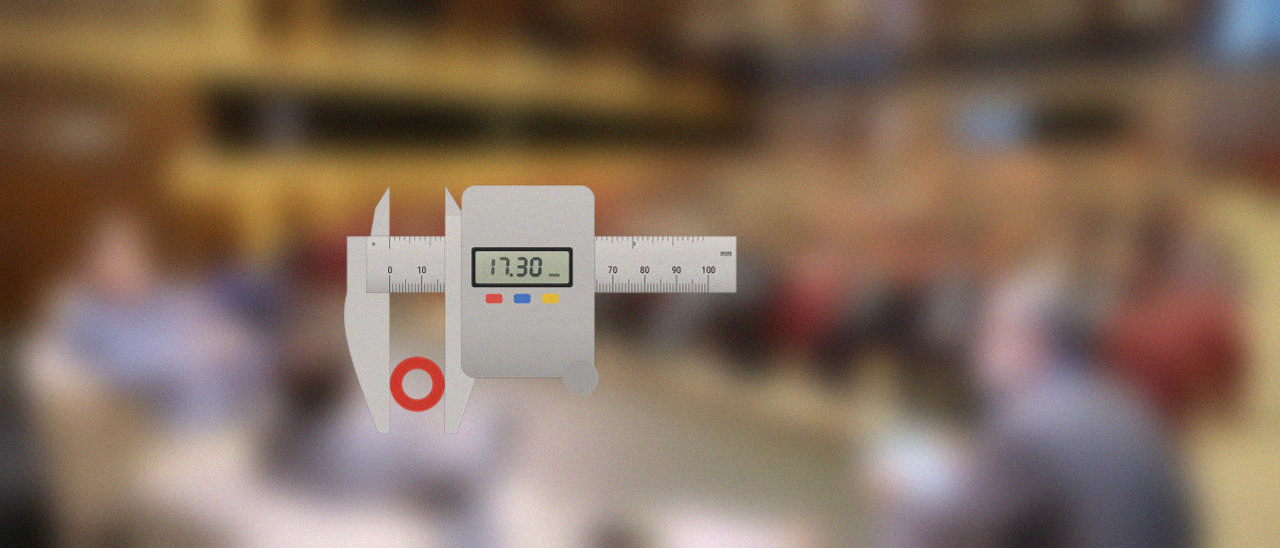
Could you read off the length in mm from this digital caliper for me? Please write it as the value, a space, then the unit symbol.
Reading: 17.30 mm
